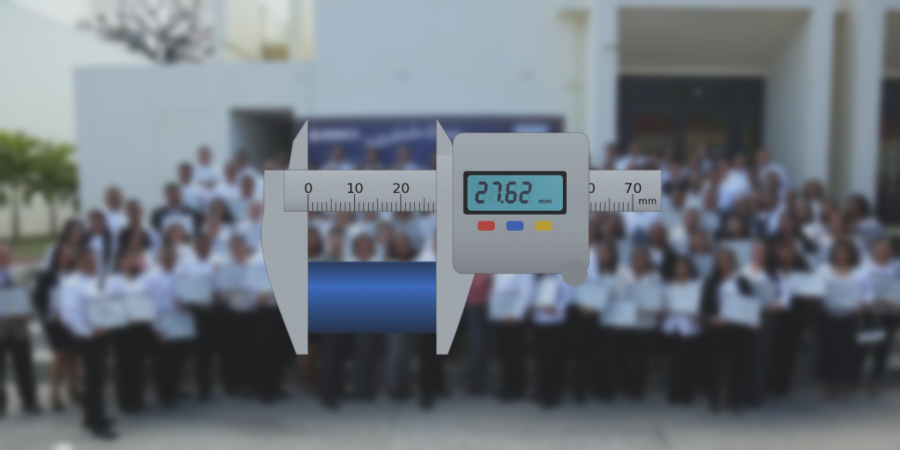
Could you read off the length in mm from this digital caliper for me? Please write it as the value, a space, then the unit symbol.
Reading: 27.62 mm
